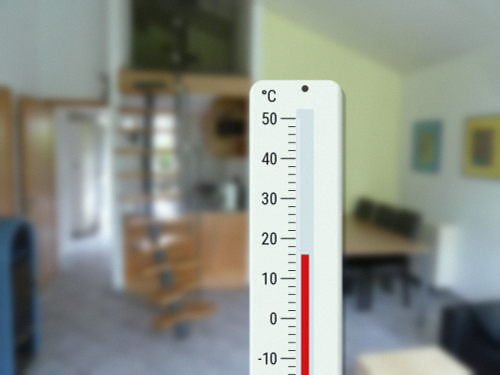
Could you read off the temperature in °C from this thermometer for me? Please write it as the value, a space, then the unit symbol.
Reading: 16 °C
